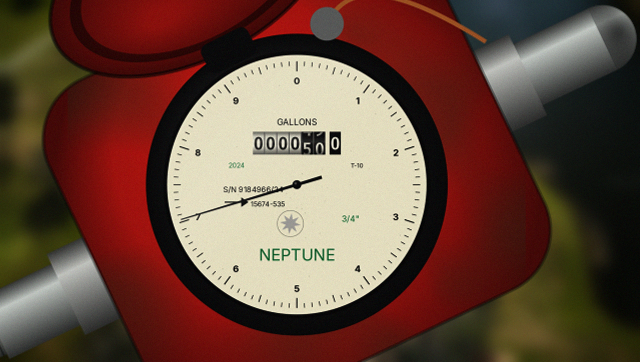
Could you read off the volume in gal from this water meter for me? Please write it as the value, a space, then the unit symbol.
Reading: 497.0 gal
